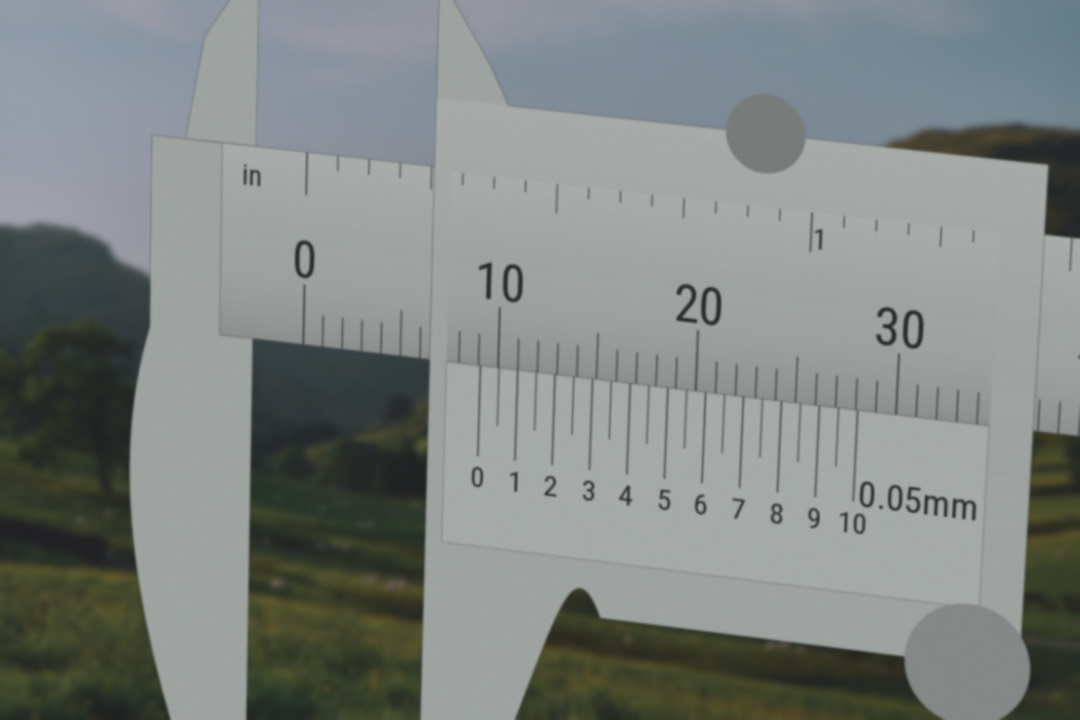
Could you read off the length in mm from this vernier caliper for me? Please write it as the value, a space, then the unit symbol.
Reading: 9.1 mm
